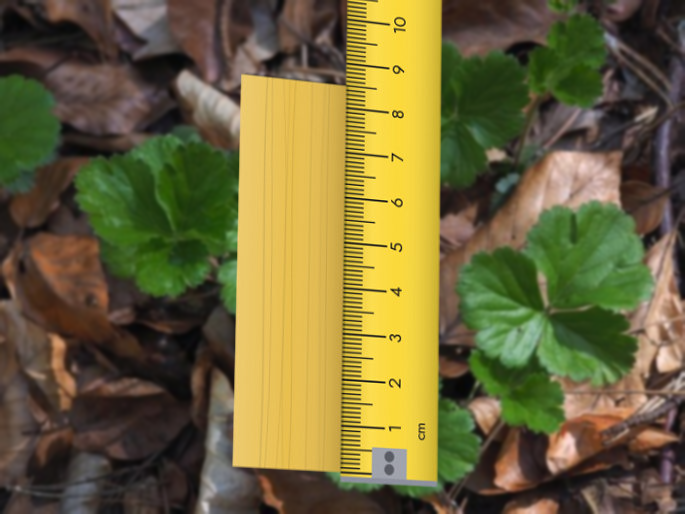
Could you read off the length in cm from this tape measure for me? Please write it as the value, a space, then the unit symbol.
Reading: 8.5 cm
